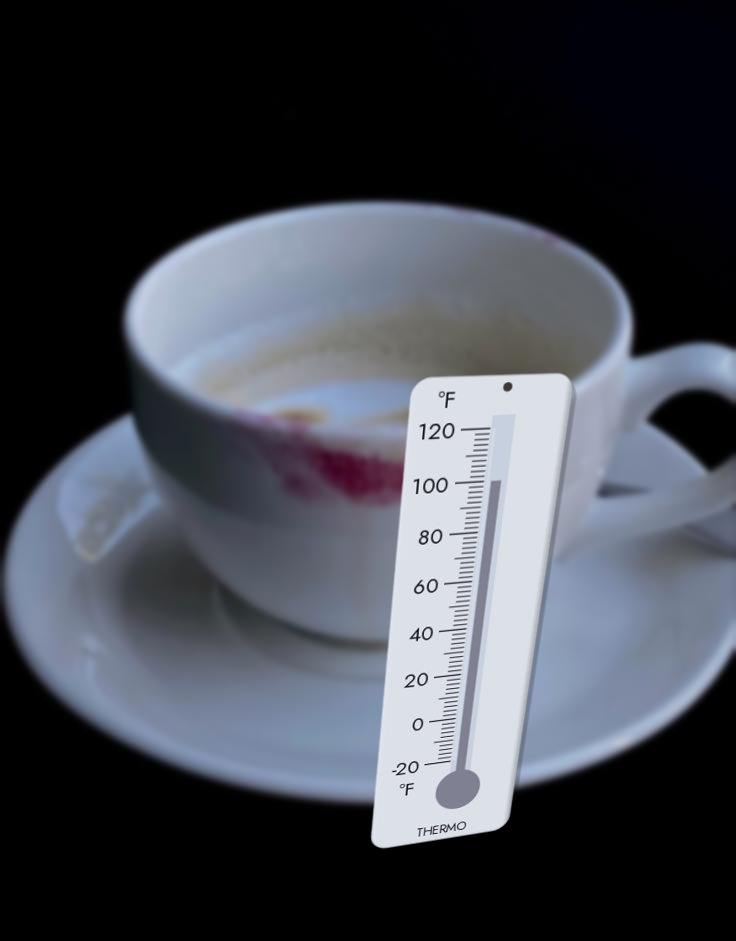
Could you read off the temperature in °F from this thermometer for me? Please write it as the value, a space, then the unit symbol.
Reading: 100 °F
